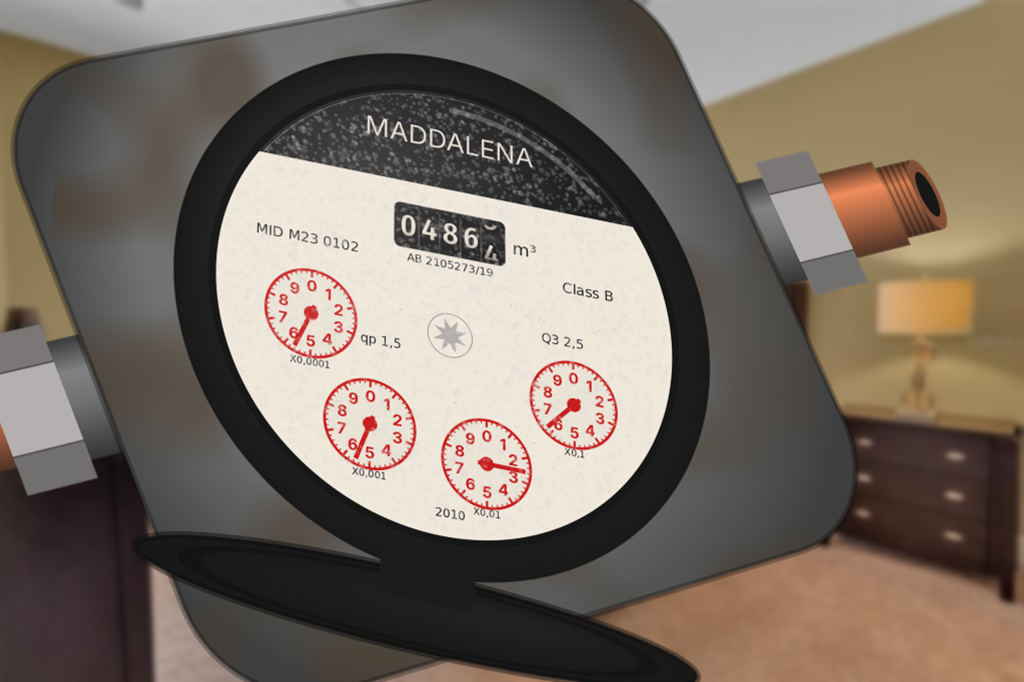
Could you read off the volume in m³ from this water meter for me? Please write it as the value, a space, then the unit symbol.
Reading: 4863.6255 m³
